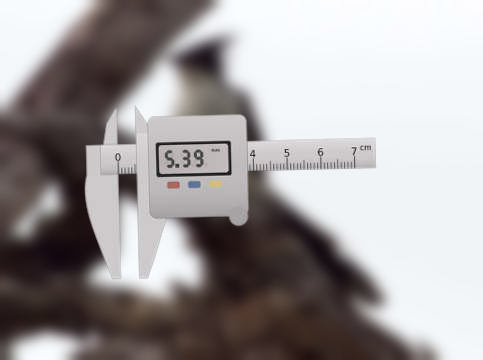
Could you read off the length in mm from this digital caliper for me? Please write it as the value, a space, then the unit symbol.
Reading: 5.39 mm
